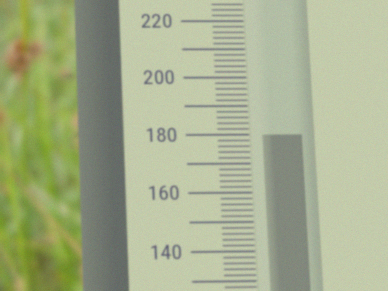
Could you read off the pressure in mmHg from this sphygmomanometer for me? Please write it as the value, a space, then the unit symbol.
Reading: 180 mmHg
